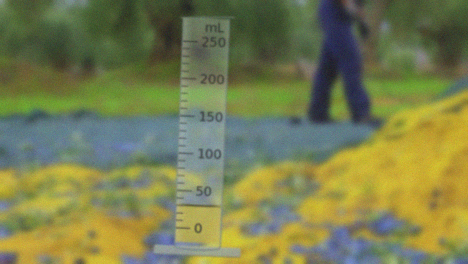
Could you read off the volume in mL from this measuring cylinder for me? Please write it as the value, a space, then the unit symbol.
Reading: 30 mL
